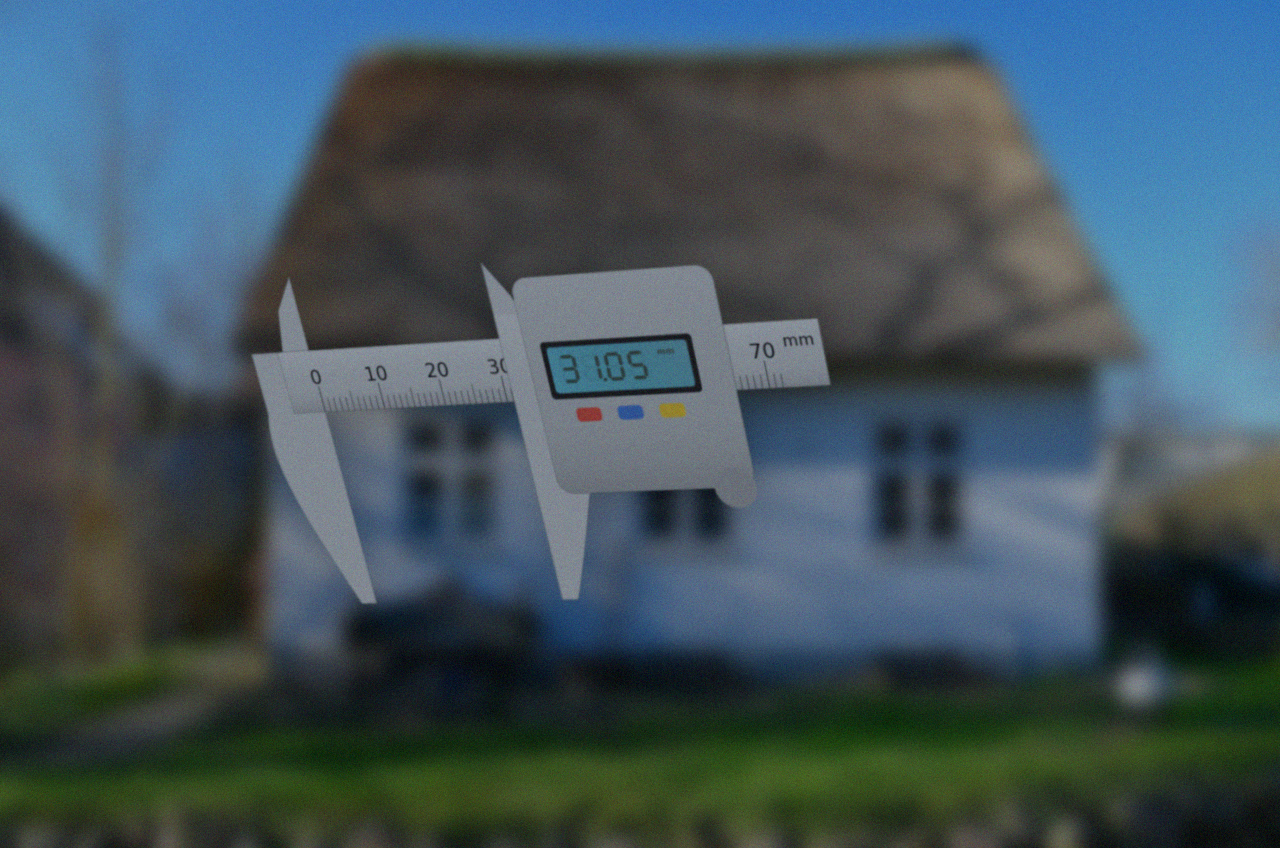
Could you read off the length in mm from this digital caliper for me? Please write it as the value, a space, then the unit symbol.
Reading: 31.05 mm
